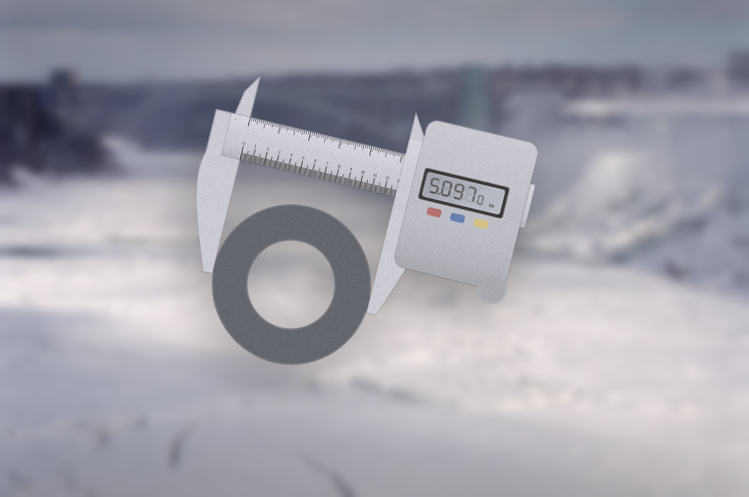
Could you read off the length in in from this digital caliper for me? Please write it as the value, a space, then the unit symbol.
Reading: 5.0970 in
